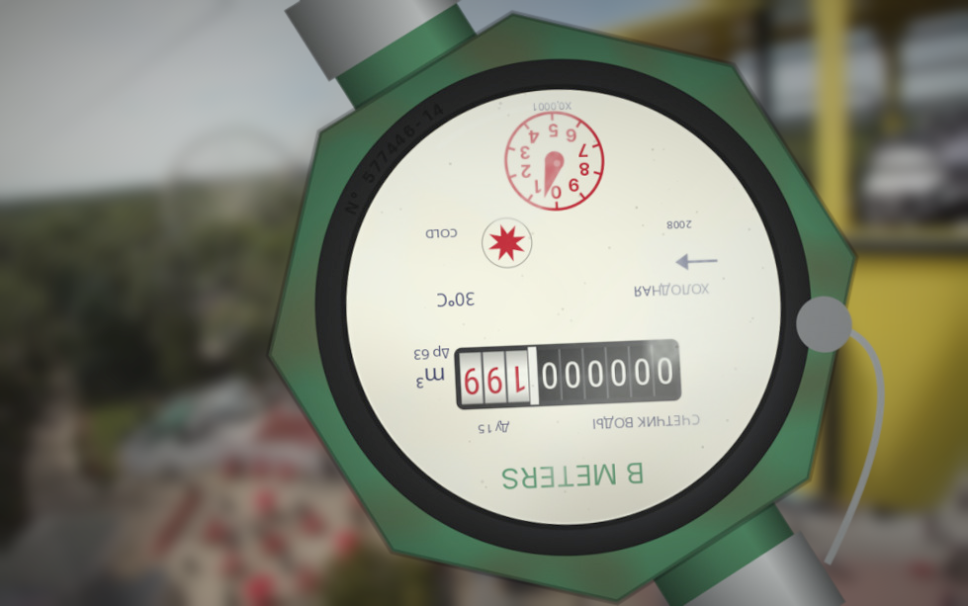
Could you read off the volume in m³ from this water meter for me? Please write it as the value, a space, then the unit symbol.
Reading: 0.1990 m³
